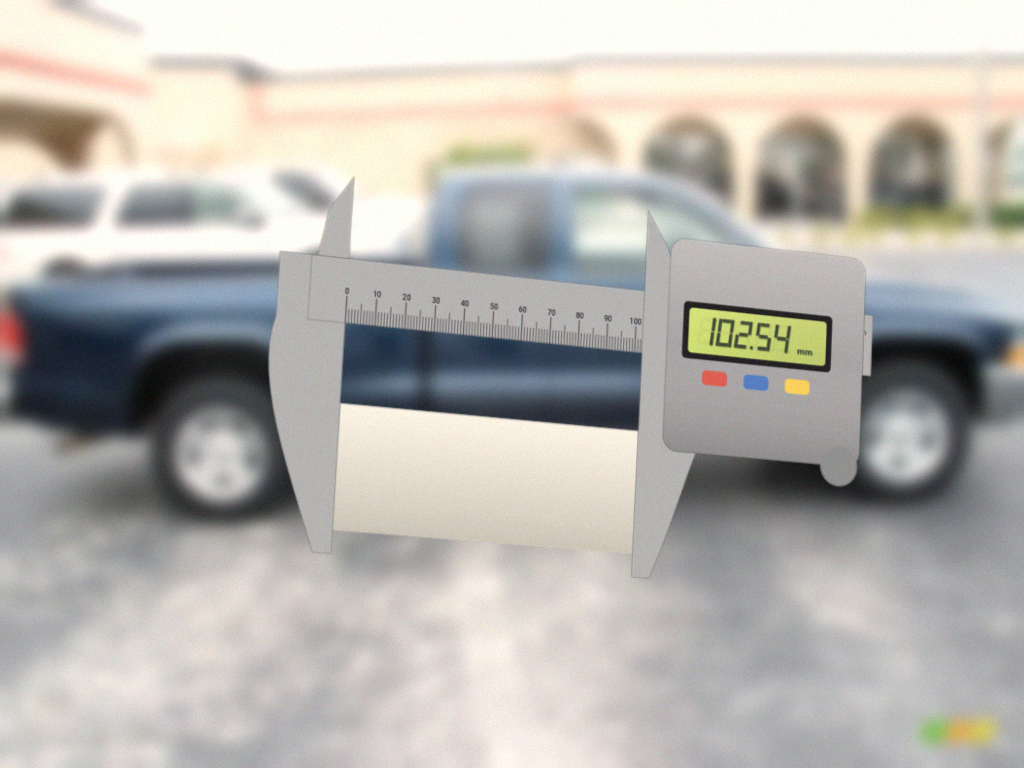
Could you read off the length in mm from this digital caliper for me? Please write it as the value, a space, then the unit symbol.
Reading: 102.54 mm
